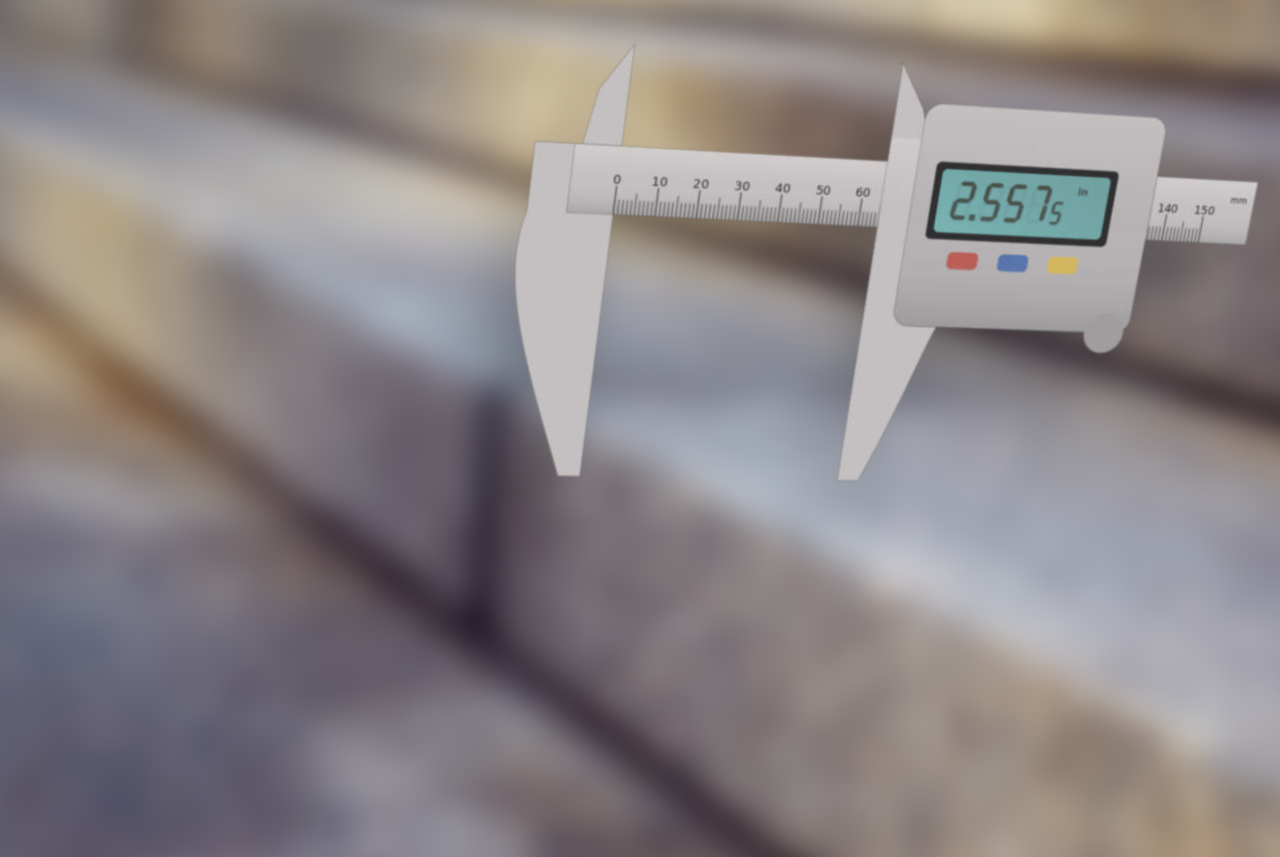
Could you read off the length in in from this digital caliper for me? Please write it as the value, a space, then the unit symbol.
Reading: 2.5575 in
